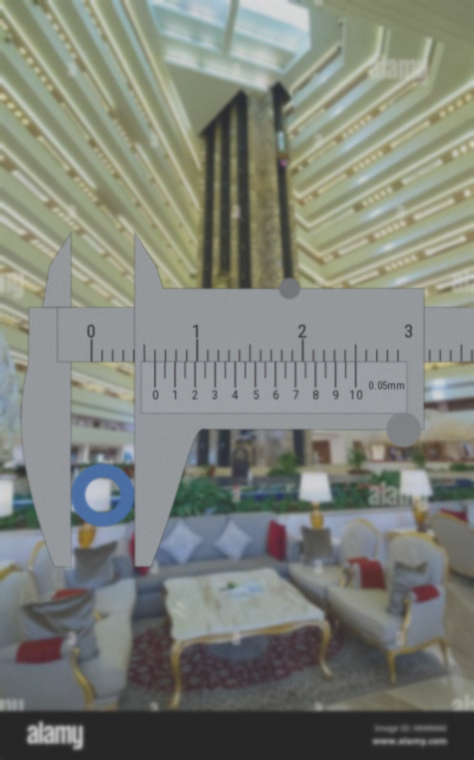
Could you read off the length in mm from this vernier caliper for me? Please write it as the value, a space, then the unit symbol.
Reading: 6.0 mm
